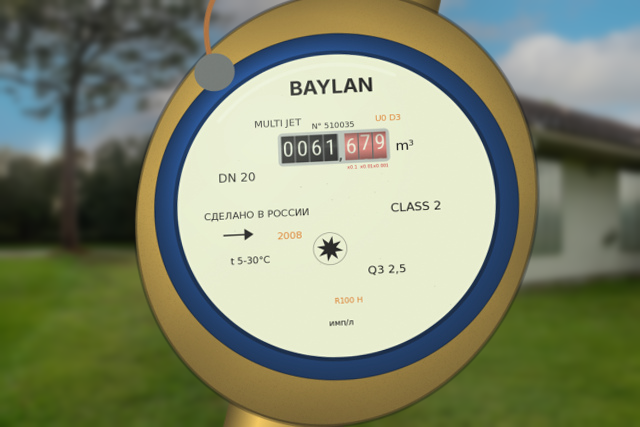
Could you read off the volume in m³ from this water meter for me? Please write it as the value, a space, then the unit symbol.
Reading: 61.679 m³
